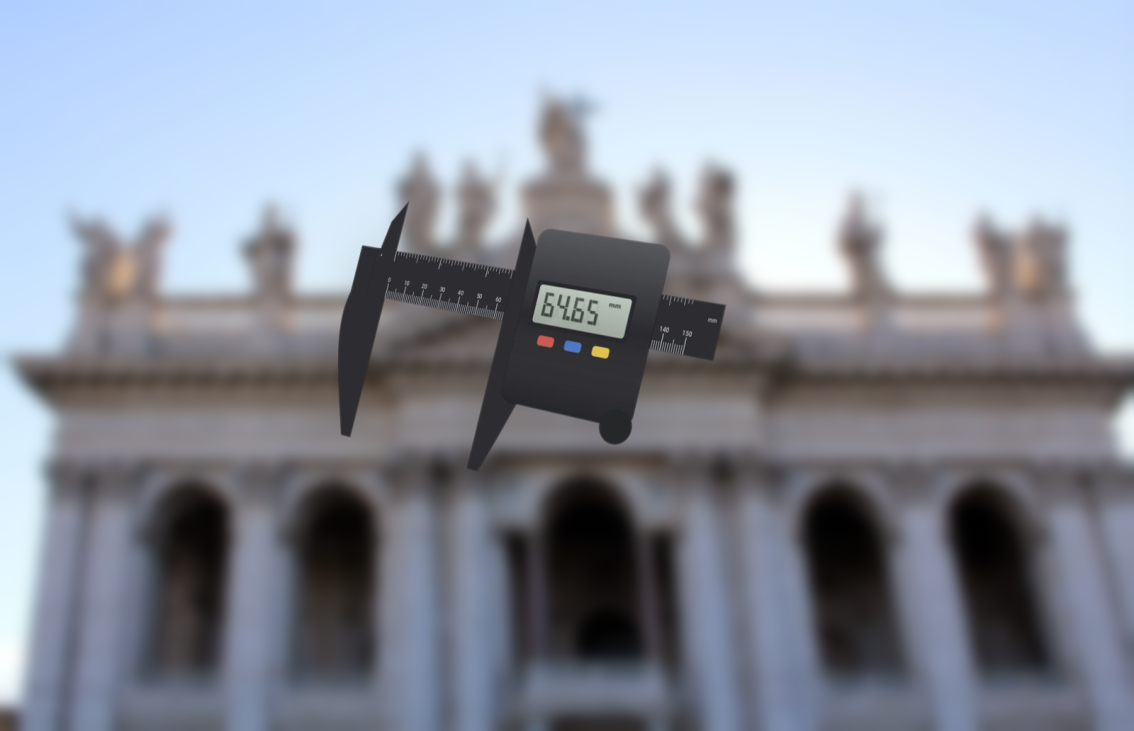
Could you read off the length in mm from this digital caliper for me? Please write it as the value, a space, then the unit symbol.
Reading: 64.65 mm
